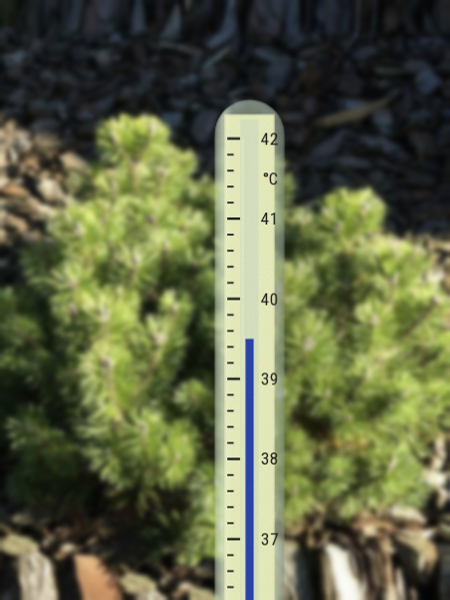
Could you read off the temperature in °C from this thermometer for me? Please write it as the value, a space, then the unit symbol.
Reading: 39.5 °C
